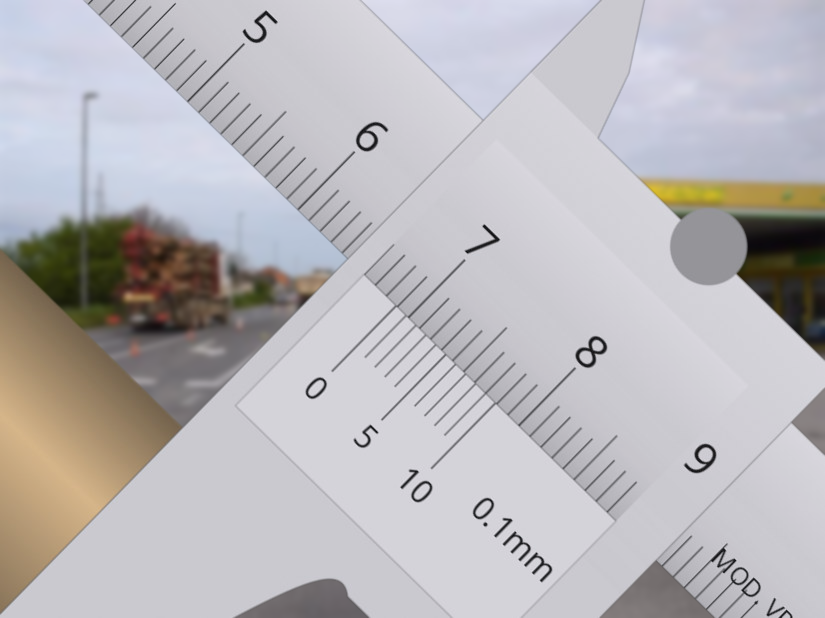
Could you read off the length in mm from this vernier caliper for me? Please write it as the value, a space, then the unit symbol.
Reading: 68.9 mm
